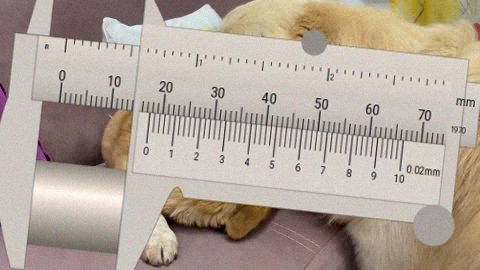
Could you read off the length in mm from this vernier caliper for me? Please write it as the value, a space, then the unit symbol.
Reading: 17.5 mm
